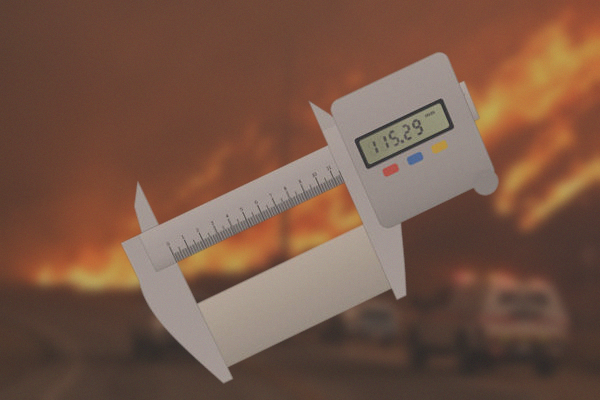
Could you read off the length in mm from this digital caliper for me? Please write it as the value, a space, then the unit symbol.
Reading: 115.29 mm
